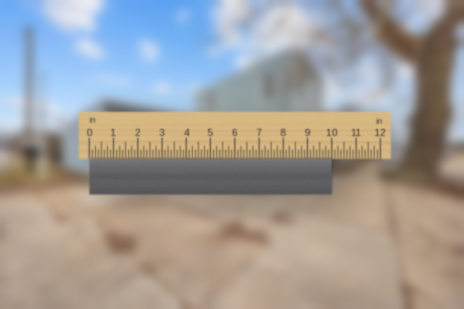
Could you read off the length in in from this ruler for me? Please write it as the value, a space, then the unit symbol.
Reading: 10 in
